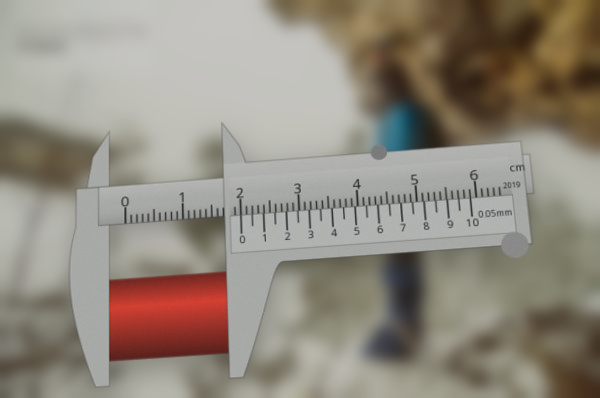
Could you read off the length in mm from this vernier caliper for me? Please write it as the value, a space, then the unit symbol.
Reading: 20.0 mm
